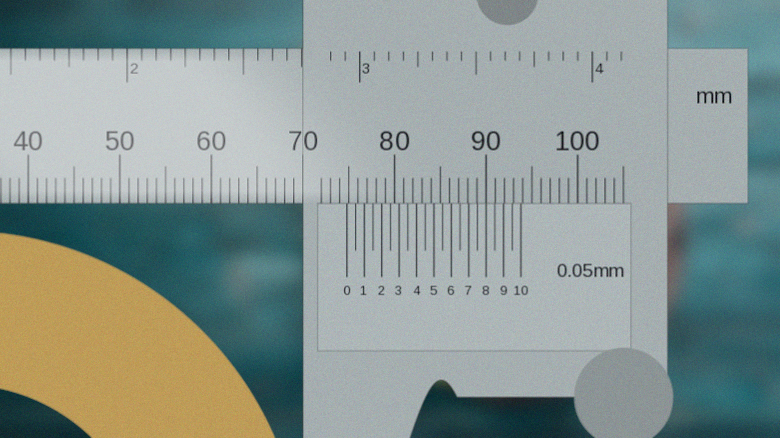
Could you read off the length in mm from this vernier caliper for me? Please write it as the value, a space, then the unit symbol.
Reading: 74.8 mm
